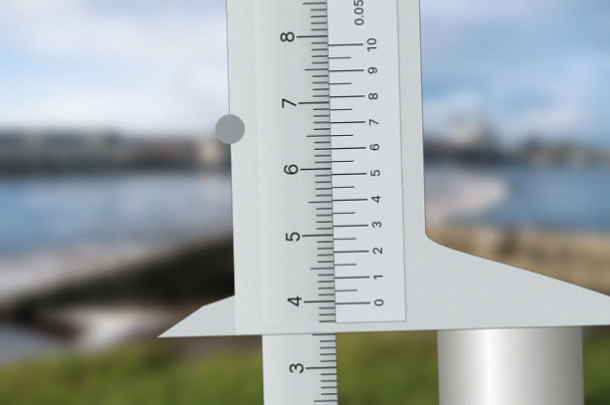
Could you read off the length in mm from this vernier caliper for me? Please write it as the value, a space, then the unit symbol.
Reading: 39.6 mm
